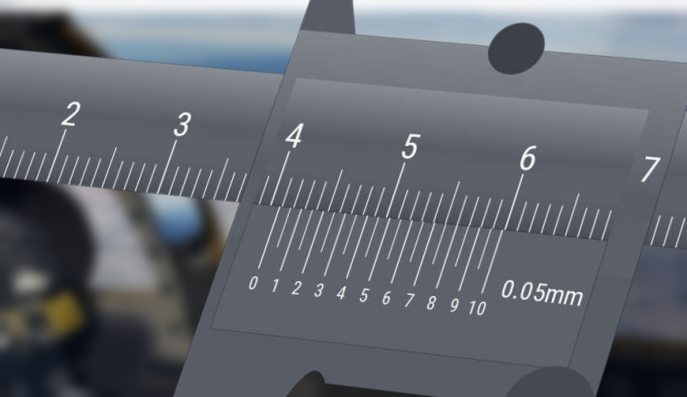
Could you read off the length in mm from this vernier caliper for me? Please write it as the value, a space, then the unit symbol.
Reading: 40.8 mm
